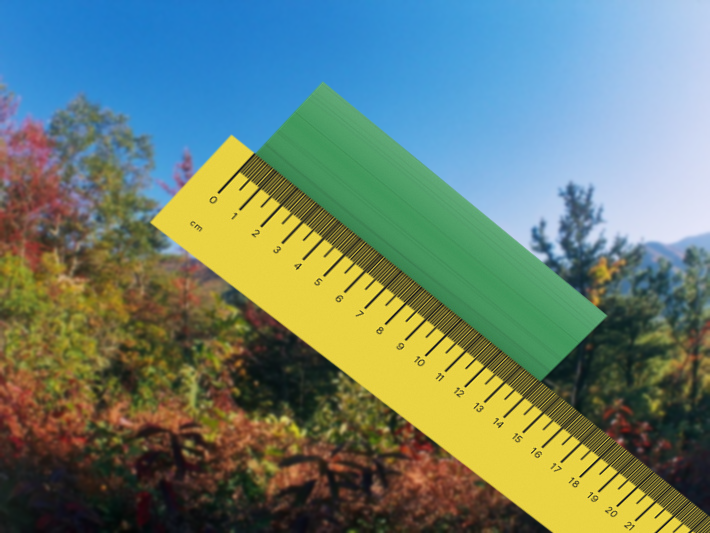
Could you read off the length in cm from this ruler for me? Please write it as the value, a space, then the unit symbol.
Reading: 14 cm
